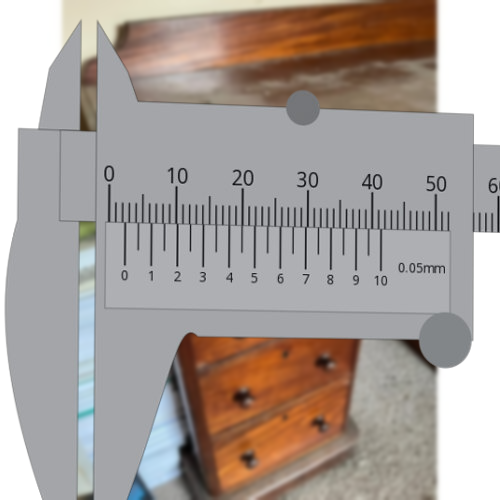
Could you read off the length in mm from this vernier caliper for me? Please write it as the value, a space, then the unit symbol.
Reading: 2.4 mm
